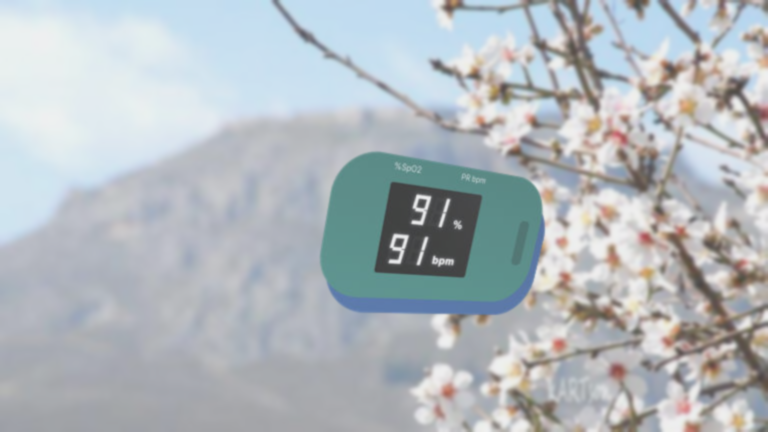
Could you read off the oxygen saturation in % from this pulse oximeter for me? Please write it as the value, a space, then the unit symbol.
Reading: 91 %
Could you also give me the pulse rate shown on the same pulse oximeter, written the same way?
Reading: 91 bpm
